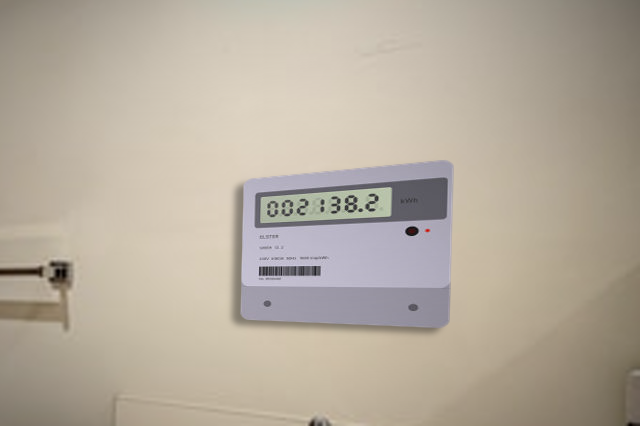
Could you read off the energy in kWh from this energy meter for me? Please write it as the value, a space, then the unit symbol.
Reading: 2138.2 kWh
